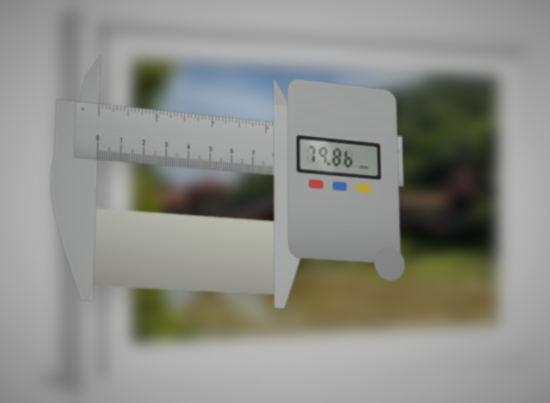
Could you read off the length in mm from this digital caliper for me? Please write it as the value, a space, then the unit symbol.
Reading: 79.86 mm
